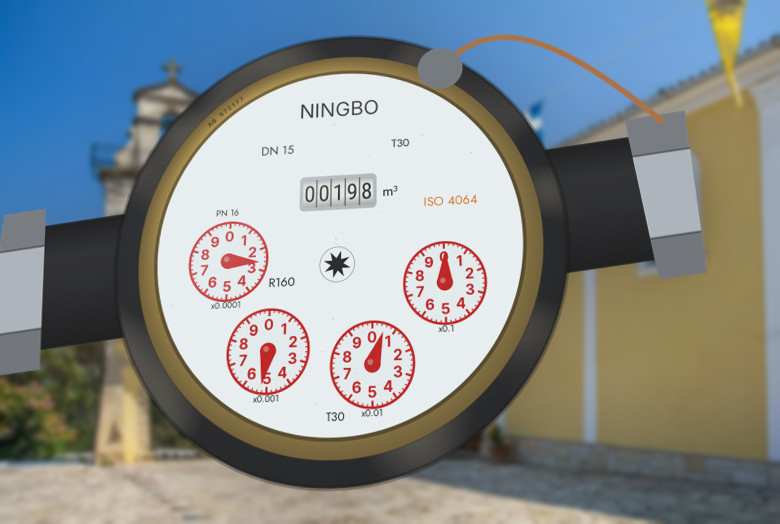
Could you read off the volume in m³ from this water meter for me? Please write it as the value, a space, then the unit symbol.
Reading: 198.0052 m³
